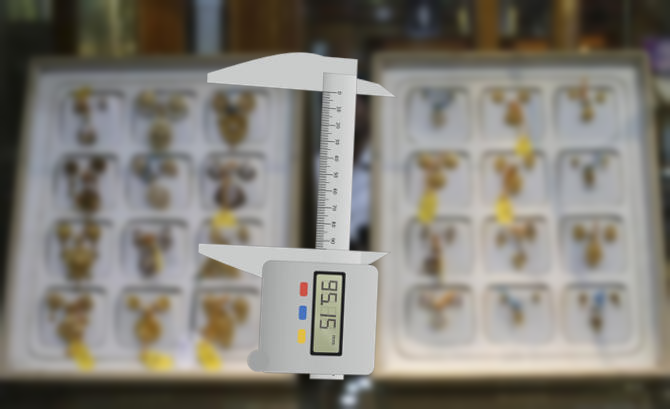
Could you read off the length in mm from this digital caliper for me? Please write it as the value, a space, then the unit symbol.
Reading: 95.15 mm
